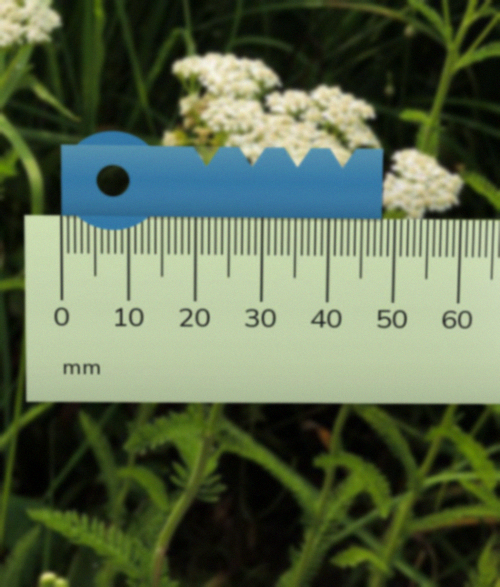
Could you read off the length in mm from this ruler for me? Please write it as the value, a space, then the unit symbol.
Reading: 48 mm
